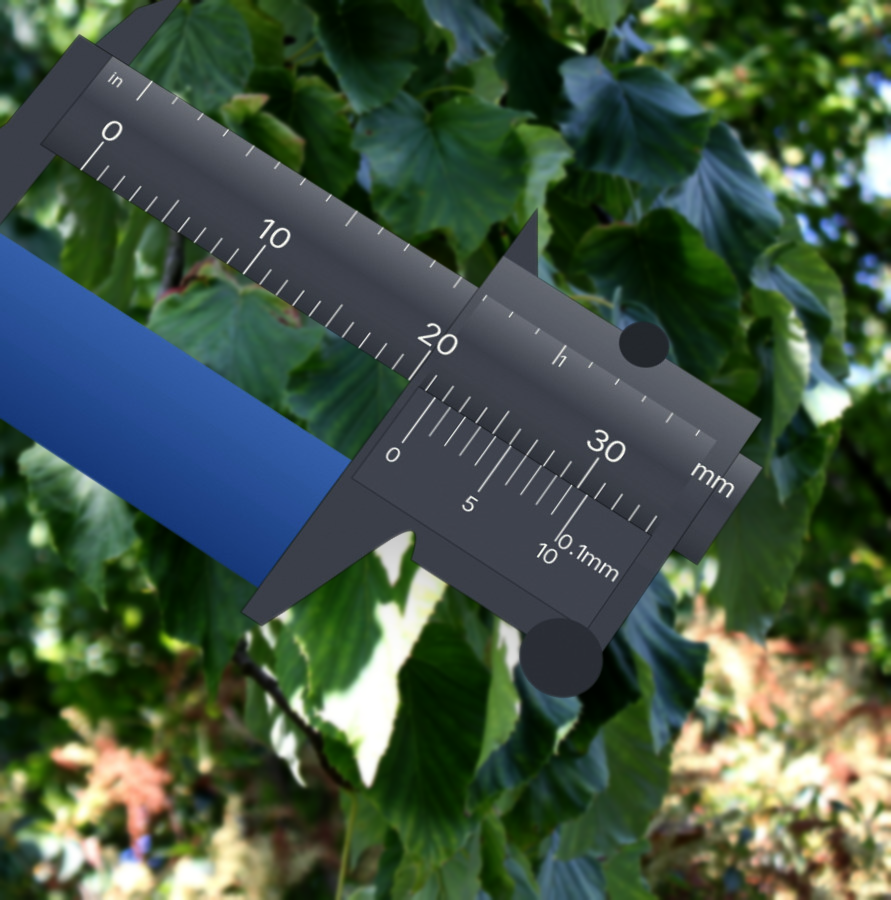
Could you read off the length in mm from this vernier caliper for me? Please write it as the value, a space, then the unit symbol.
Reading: 21.6 mm
